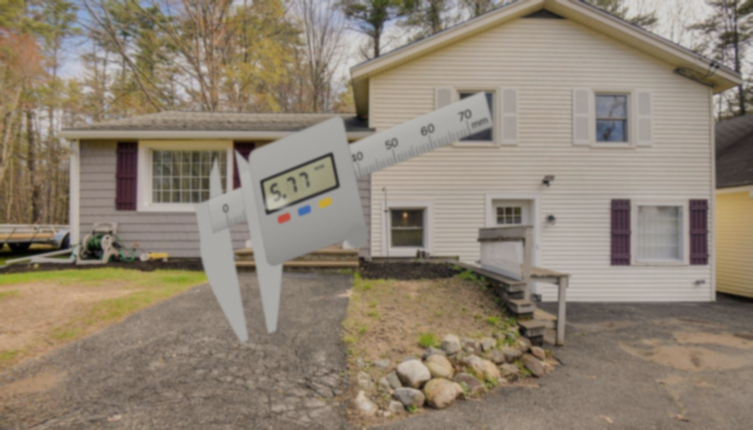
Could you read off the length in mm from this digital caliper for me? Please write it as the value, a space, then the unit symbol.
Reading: 5.77 mm
